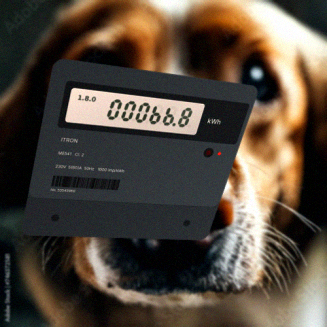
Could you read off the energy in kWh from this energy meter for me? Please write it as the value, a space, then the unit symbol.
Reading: 66.8 kWh
